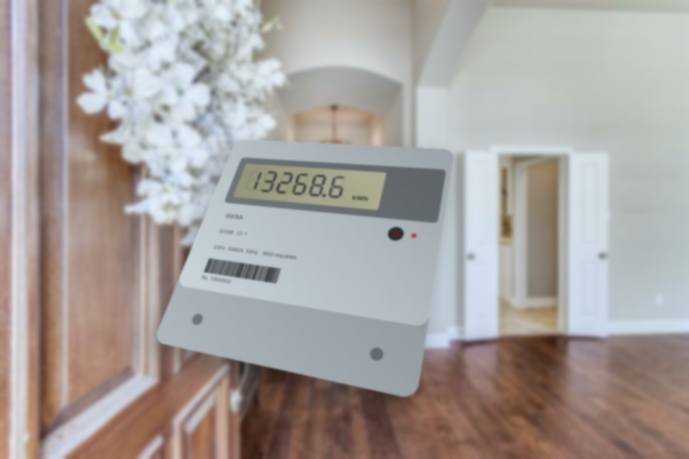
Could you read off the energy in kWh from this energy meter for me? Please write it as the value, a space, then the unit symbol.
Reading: 13268.6 kWh
